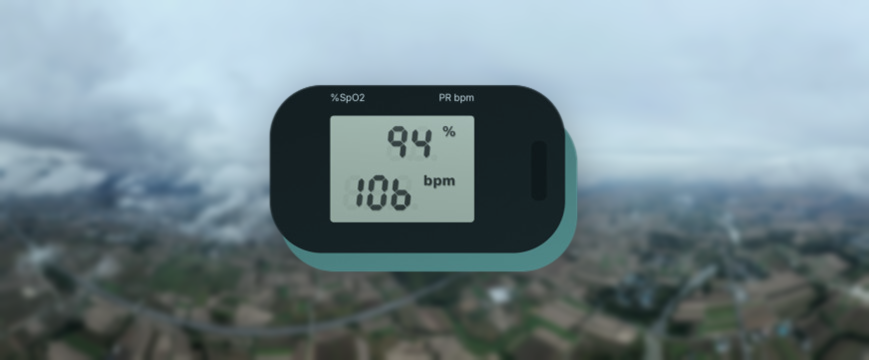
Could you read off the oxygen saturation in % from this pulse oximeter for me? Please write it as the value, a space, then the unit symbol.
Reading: 94 %
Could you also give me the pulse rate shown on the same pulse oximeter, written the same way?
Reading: 106 bpm
